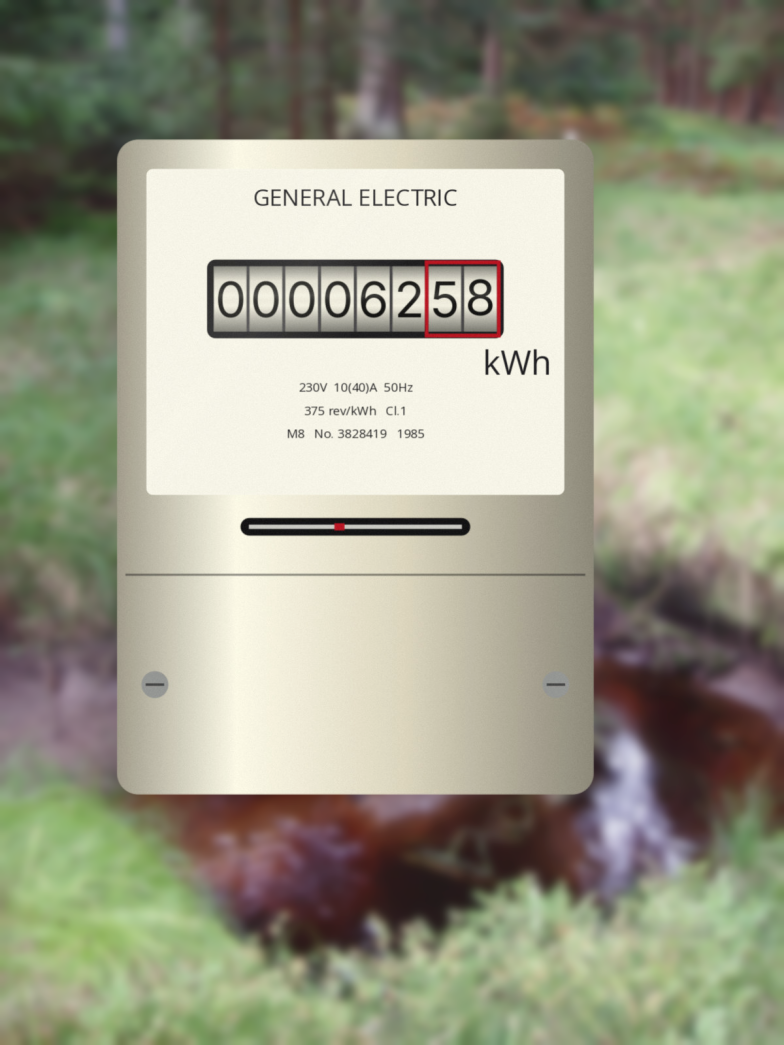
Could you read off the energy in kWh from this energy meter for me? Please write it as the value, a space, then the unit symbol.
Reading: 62.58 kWh
